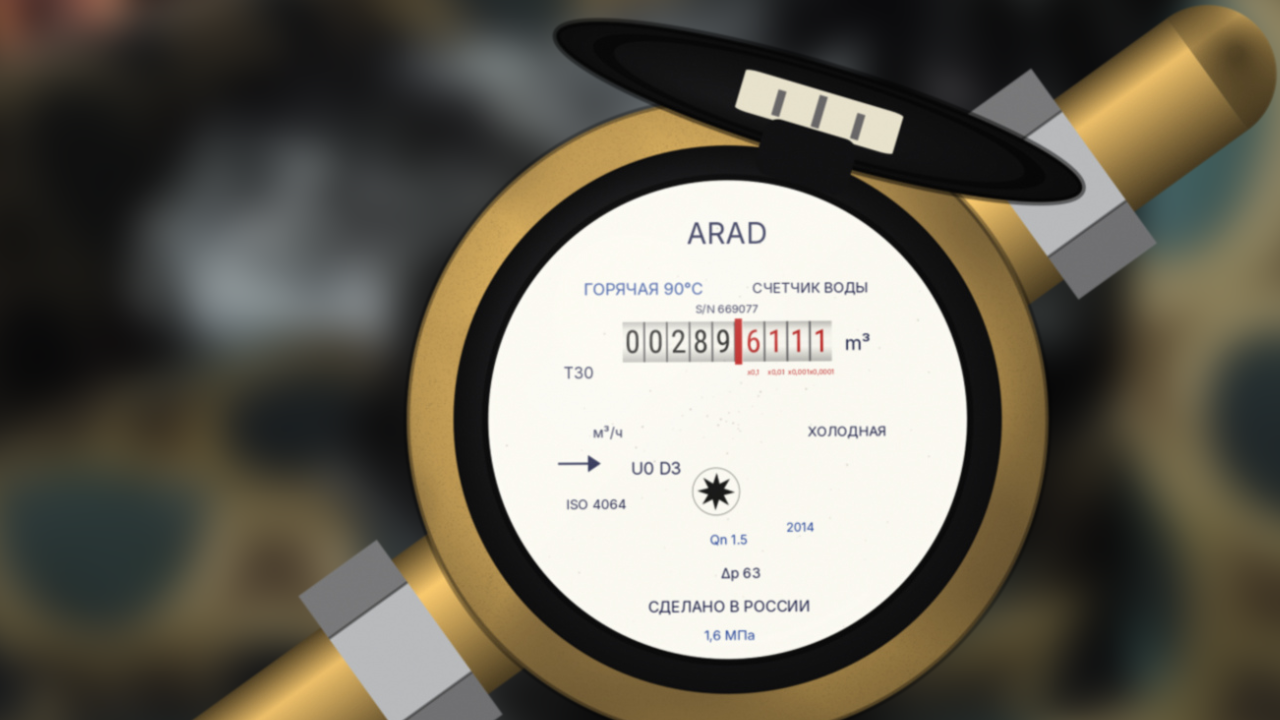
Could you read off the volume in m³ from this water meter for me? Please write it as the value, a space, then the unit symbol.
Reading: 289.6111 m³
